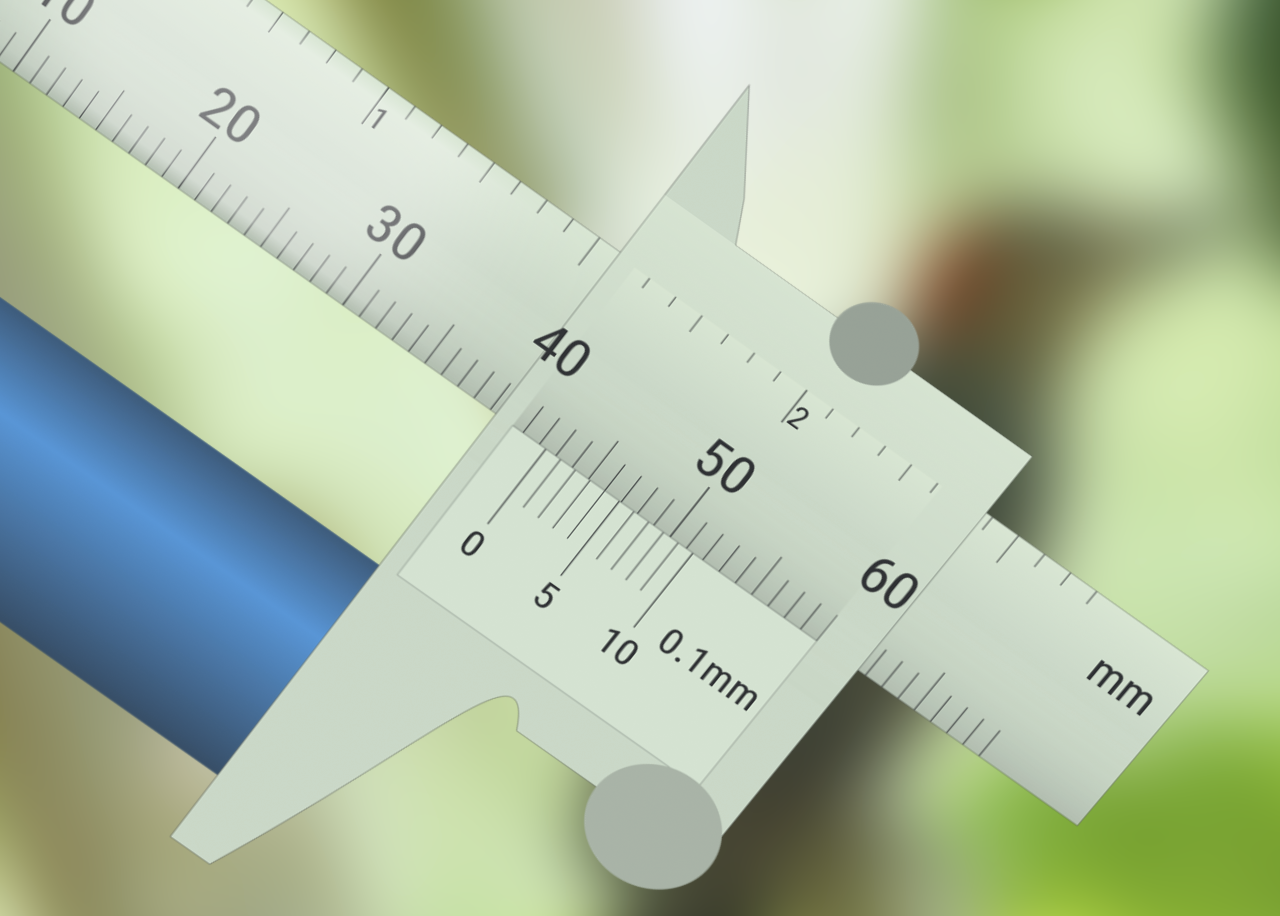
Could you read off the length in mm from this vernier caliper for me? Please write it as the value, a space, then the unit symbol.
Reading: 42.4 mm
